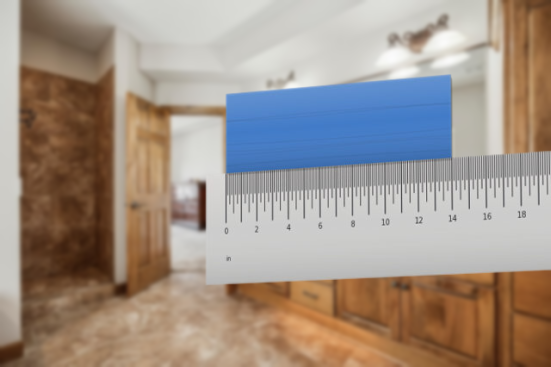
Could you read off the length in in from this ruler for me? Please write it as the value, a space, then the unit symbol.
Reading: 14 in
